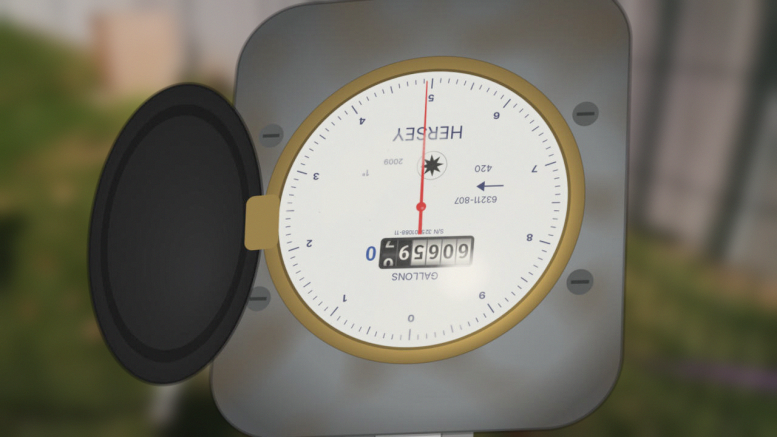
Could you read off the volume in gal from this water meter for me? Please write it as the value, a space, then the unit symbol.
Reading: 6065964.9 gal
